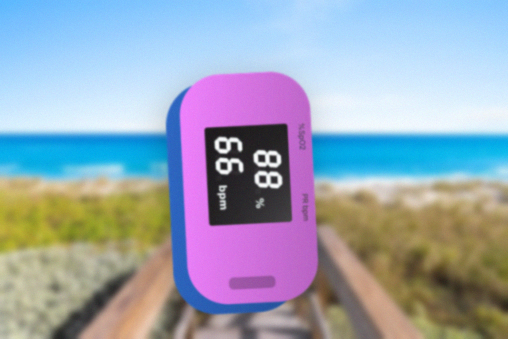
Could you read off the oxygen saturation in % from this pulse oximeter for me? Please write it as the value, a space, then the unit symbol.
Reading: 88 %
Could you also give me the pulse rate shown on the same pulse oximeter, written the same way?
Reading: 66 bpm
